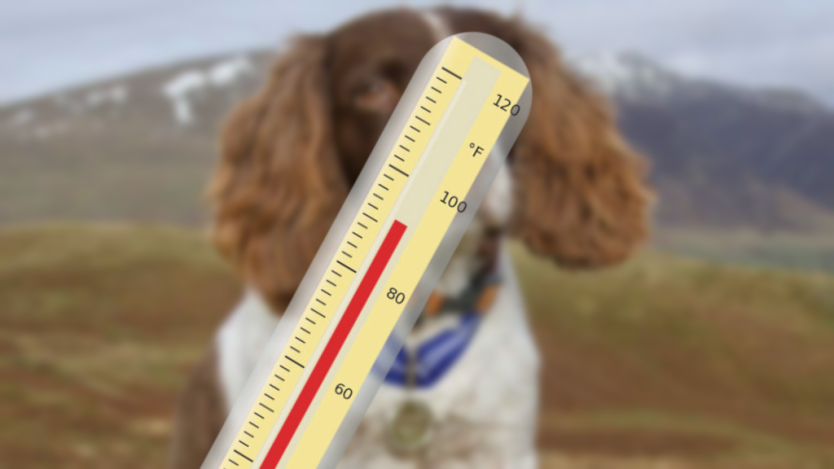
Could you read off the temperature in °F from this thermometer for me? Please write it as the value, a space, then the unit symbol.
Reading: 92 °F
